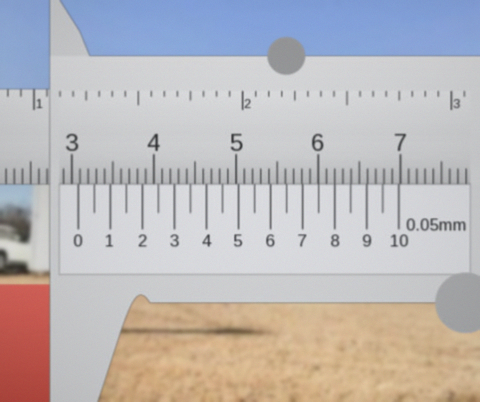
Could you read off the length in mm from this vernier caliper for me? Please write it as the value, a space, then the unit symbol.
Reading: 30.8 mm
